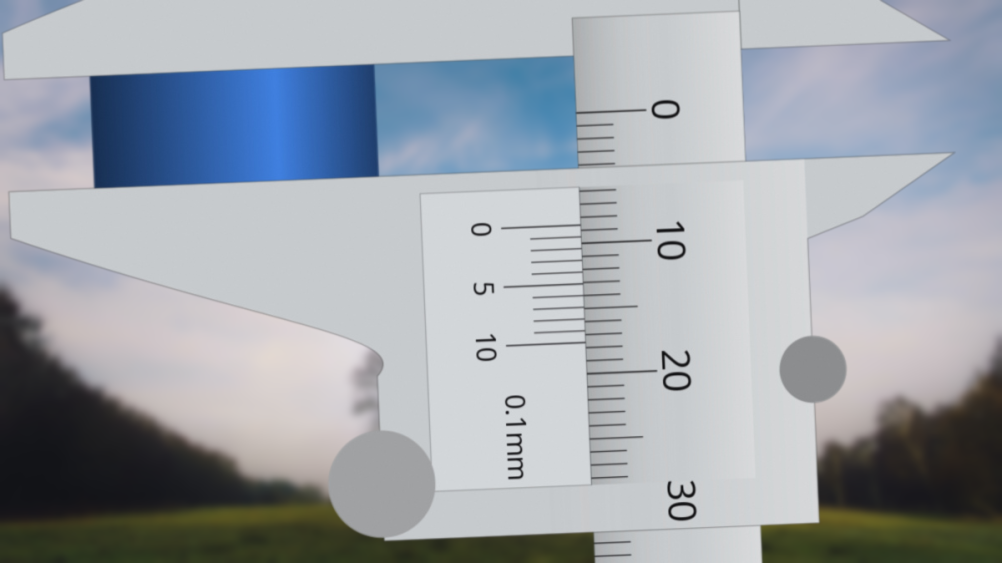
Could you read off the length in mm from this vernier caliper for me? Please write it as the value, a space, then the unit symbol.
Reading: 8.6 mm
